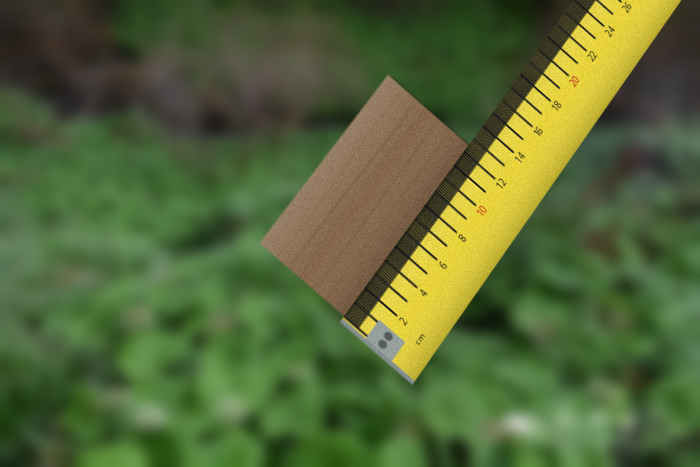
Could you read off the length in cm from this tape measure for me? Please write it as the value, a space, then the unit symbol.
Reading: 12.5 cm
